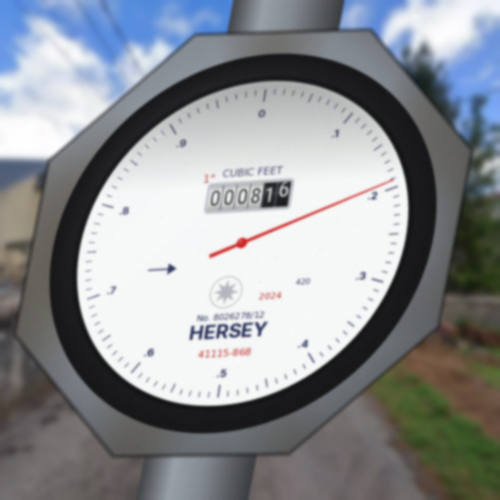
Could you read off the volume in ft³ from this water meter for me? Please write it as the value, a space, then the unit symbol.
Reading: 816.19 ft³
